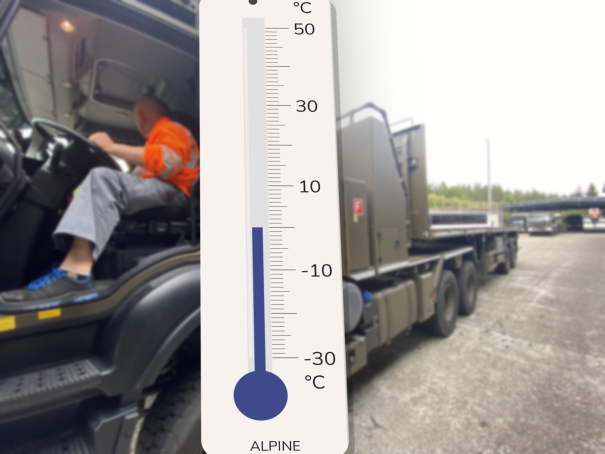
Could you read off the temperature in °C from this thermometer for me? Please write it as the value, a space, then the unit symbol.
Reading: 0 °C
